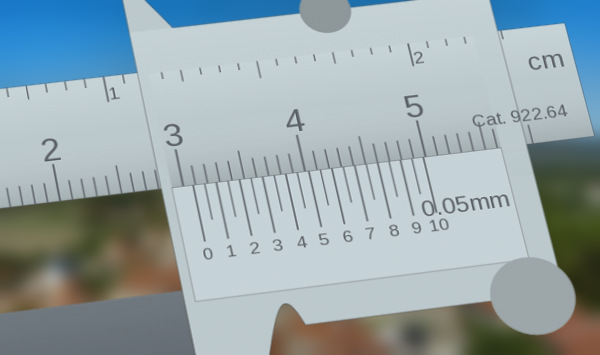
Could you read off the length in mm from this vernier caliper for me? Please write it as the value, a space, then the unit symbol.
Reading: 30.8 mm
